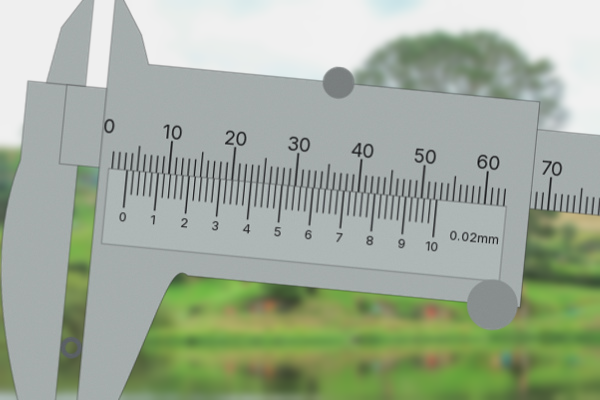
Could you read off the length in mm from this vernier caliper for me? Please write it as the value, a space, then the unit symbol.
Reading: 3.4 mm
